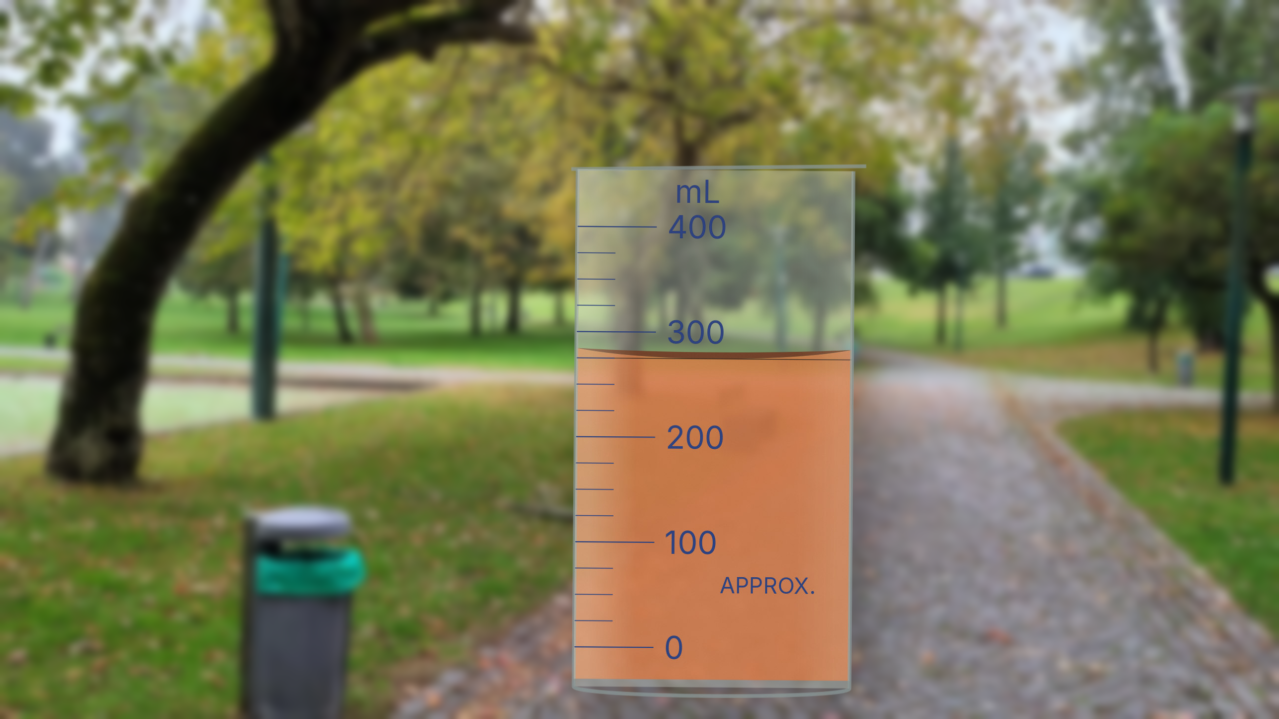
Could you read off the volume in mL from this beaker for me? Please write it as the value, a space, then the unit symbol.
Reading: 275 mL
